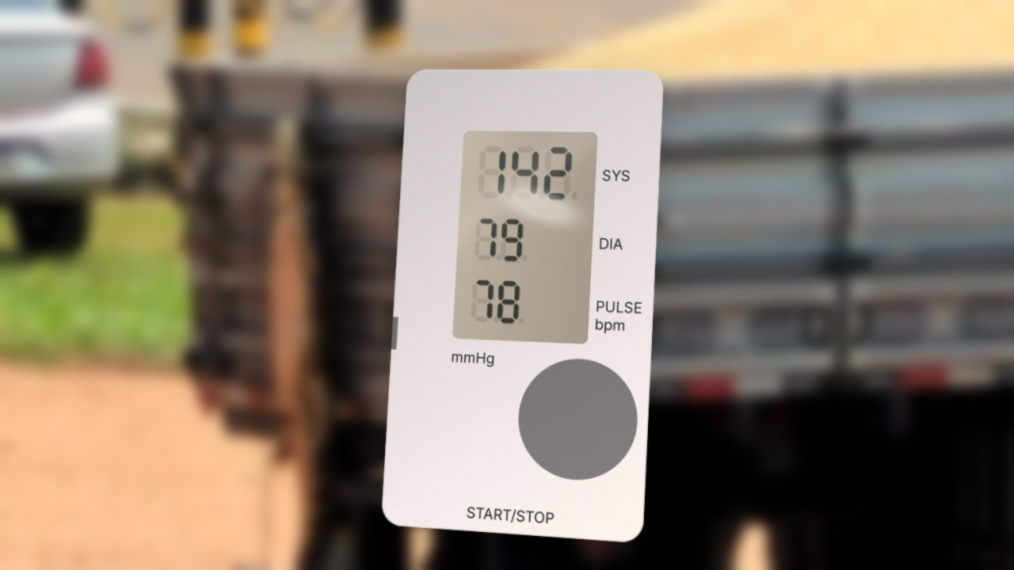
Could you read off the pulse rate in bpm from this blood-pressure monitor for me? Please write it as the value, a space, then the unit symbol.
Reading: 78 bpm
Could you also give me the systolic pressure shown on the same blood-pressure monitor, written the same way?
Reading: 142 mmHg
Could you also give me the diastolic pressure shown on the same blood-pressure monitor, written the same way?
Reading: 79 mmHg
